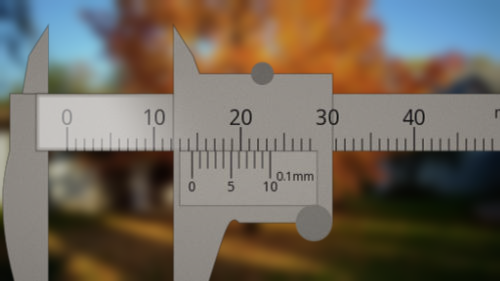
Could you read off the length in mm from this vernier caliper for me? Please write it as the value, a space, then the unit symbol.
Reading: 14.4 mm
